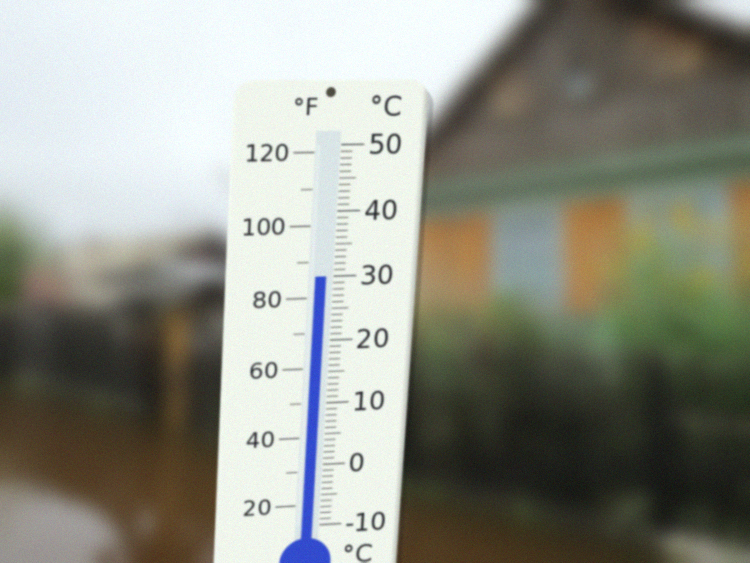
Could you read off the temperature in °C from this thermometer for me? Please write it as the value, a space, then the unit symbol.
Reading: 30 °C
